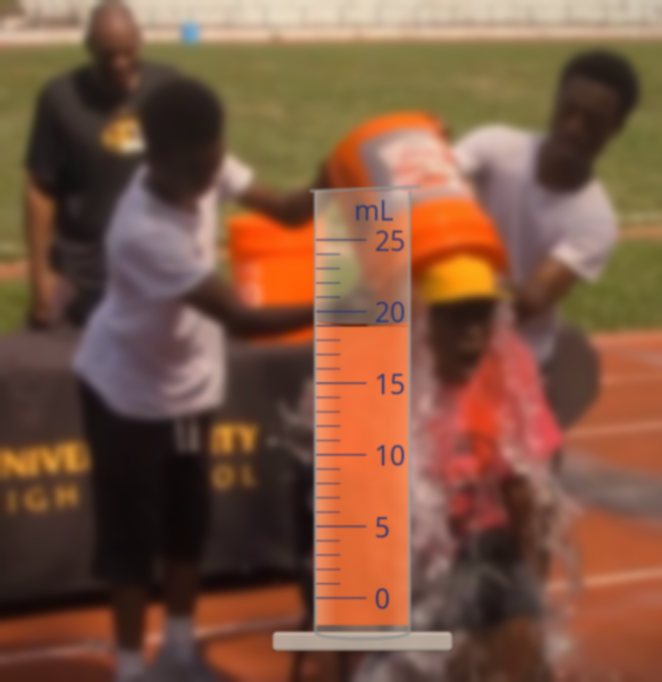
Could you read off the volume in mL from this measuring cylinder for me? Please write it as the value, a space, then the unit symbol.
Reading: 19 mL
